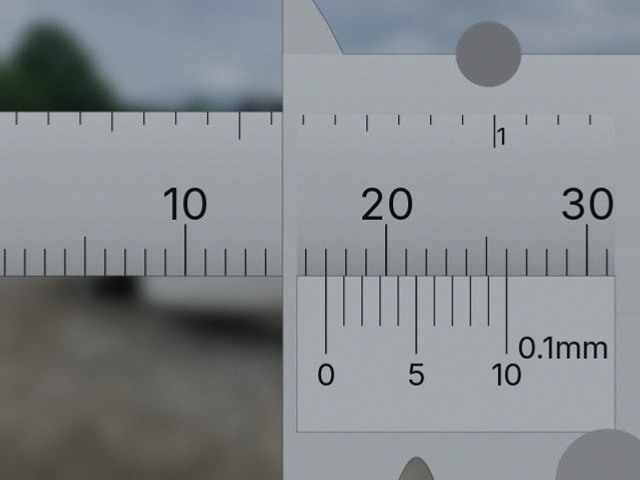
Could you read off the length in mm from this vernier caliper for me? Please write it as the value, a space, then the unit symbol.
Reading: 17.0 mm
